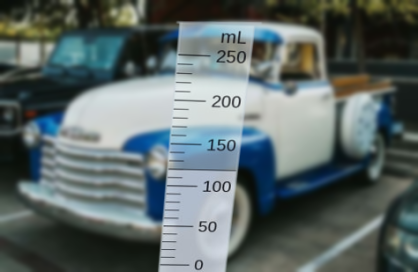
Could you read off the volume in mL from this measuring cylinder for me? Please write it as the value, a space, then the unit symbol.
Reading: 120 mL
